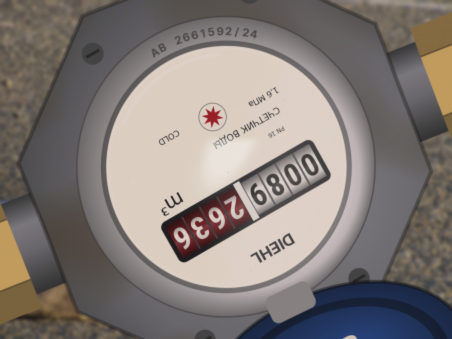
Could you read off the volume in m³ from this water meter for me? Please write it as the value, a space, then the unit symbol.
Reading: 89.2636 m³
